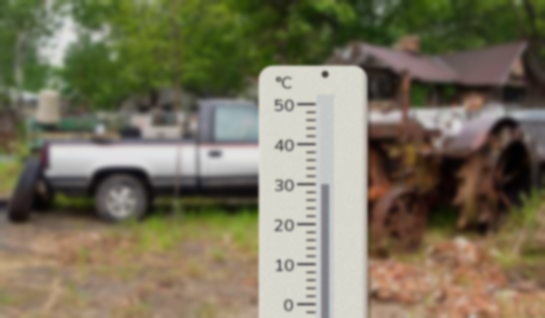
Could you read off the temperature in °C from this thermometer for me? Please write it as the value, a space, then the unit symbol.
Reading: 30 °C
